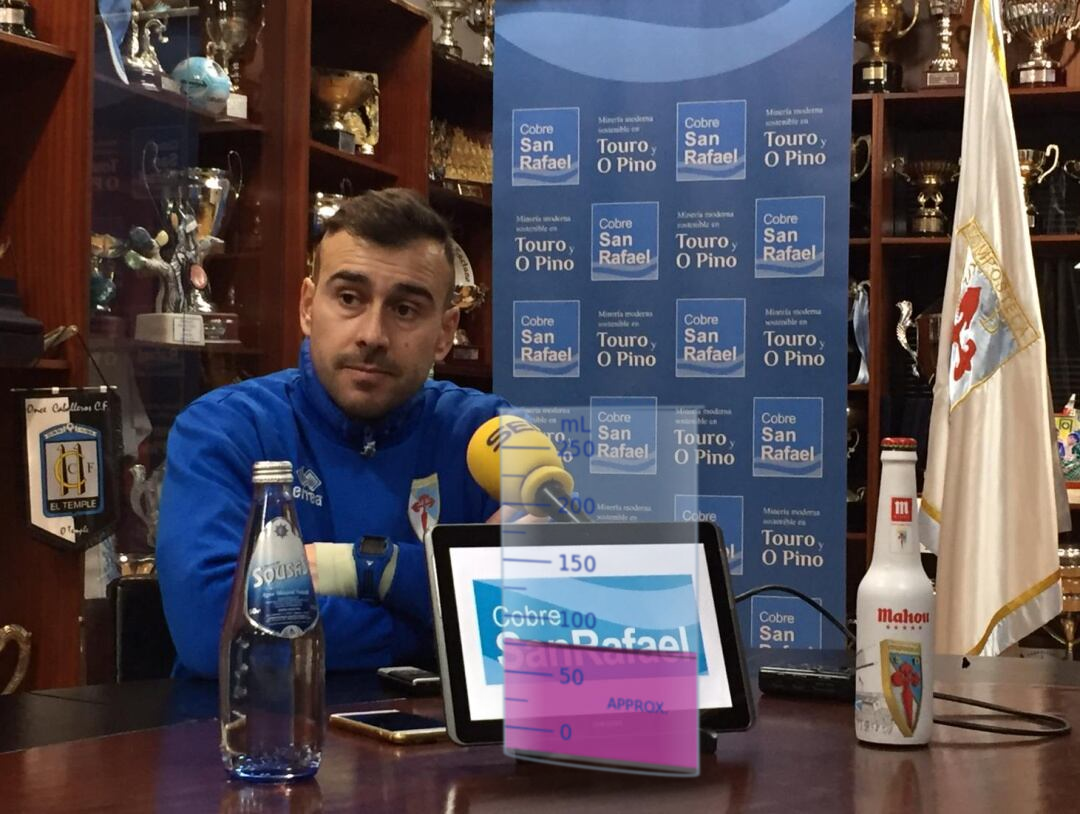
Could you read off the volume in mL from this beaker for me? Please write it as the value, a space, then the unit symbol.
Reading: 75 mL
